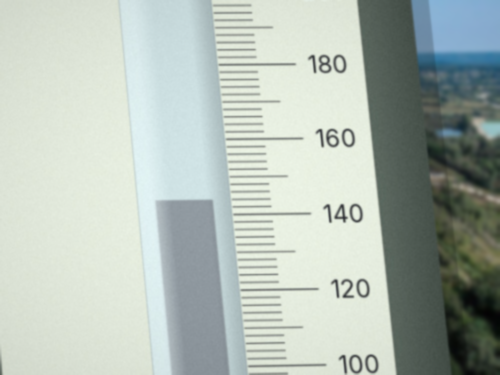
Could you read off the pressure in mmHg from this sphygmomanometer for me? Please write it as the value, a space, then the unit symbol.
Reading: 144 mmHg
